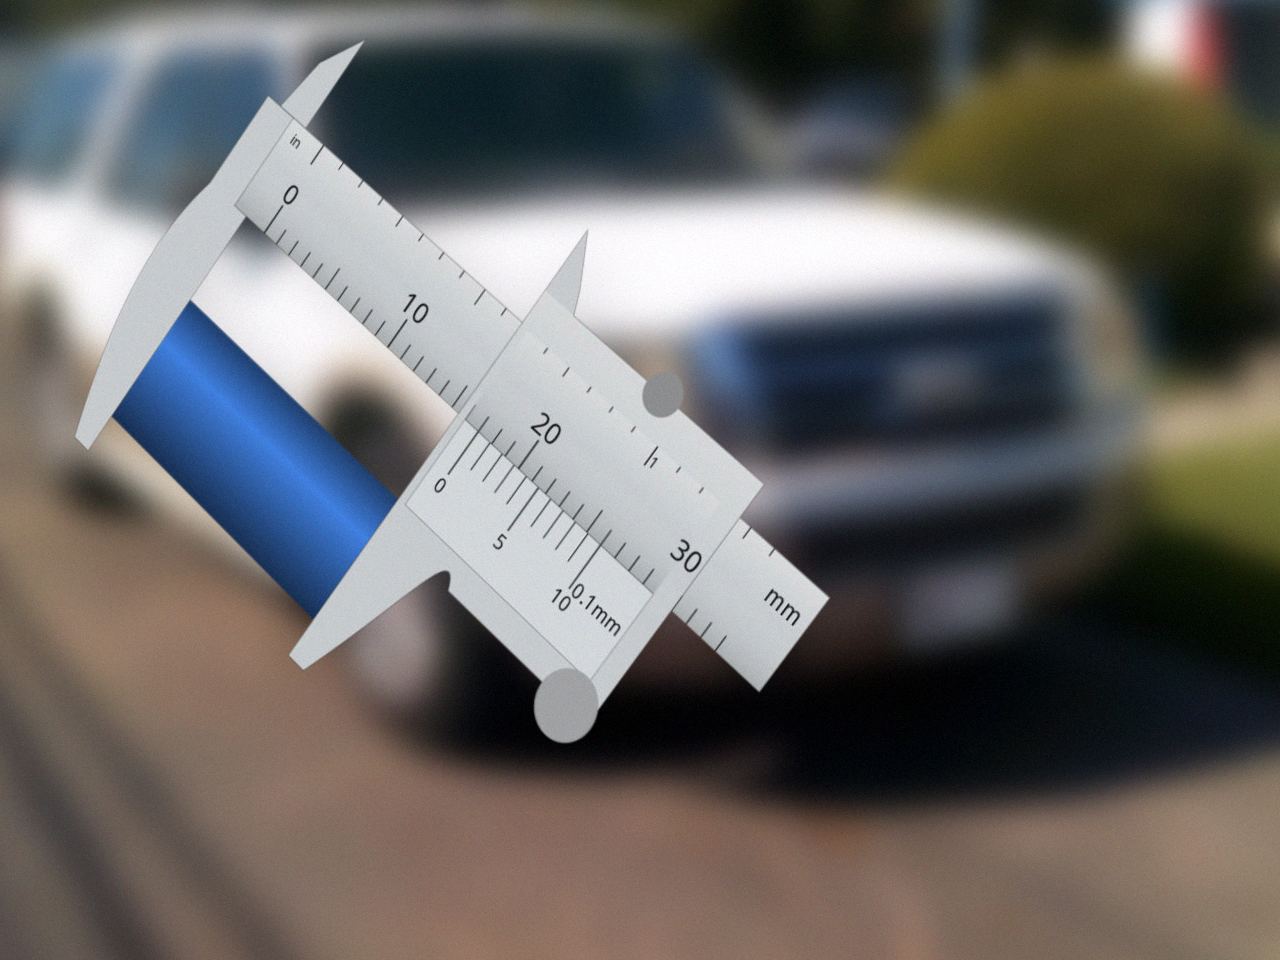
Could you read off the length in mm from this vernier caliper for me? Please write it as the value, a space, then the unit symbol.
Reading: 17.0 mm
